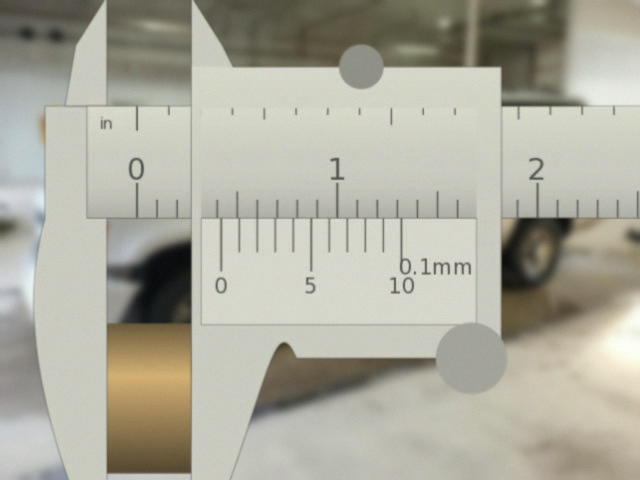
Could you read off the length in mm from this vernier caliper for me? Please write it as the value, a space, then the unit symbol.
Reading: 4.2 mm
